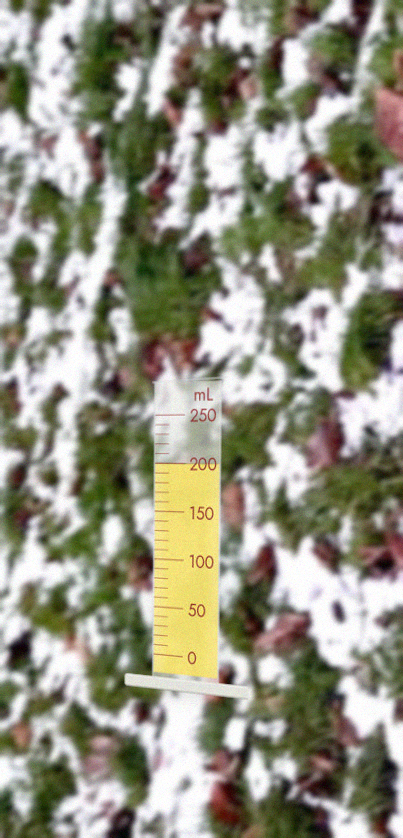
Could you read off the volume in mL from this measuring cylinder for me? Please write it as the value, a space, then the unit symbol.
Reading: 200 mL
